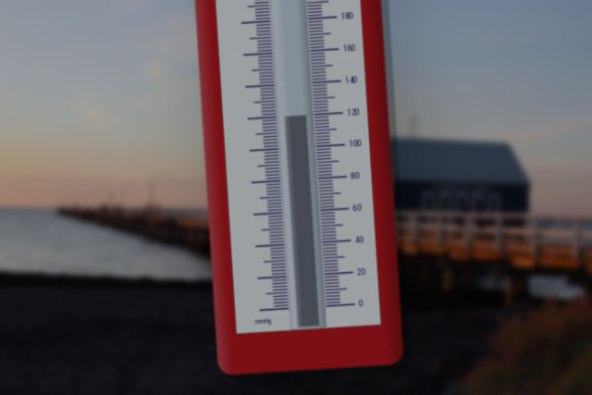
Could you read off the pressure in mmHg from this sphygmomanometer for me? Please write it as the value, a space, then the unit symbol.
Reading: 120 mmHg
